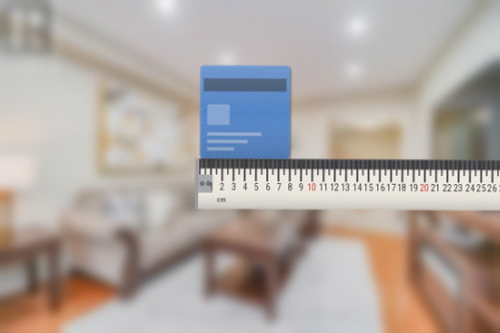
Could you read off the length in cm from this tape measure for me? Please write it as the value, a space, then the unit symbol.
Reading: 8 cm
